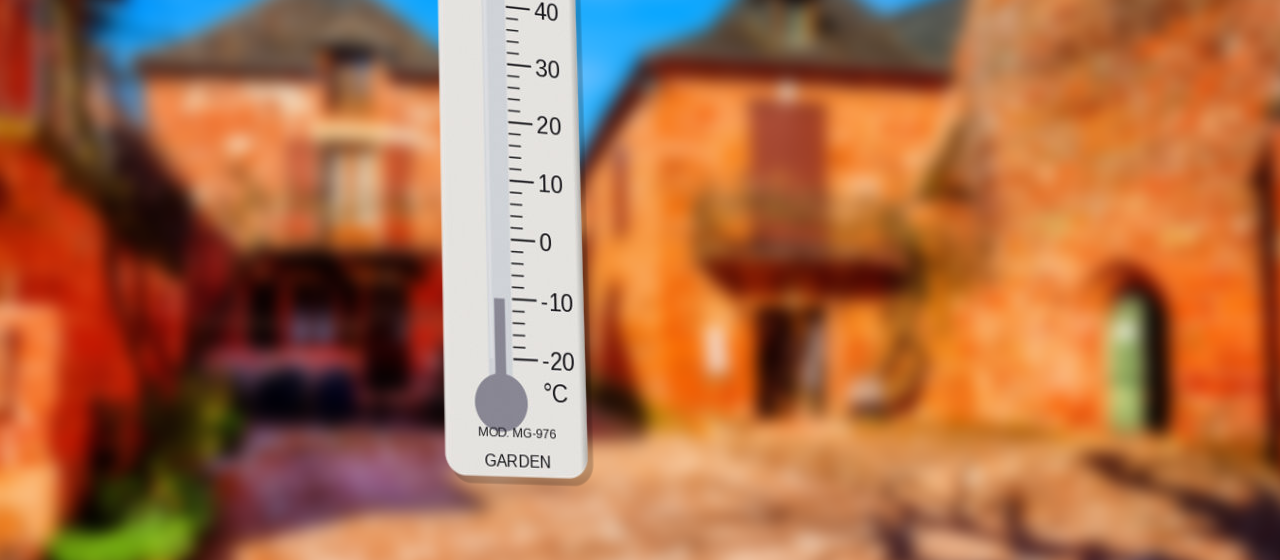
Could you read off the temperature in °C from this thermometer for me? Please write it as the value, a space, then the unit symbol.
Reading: -10 °C
